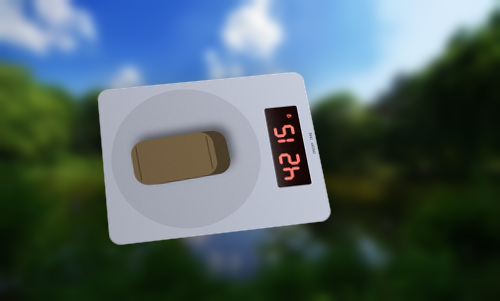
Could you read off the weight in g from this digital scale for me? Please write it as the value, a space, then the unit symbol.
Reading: 4215 g
